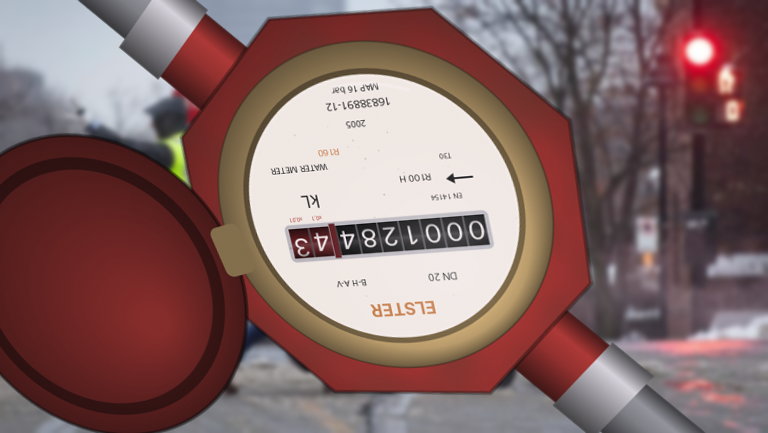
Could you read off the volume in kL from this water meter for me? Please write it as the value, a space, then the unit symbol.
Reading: 1284.43 kL
